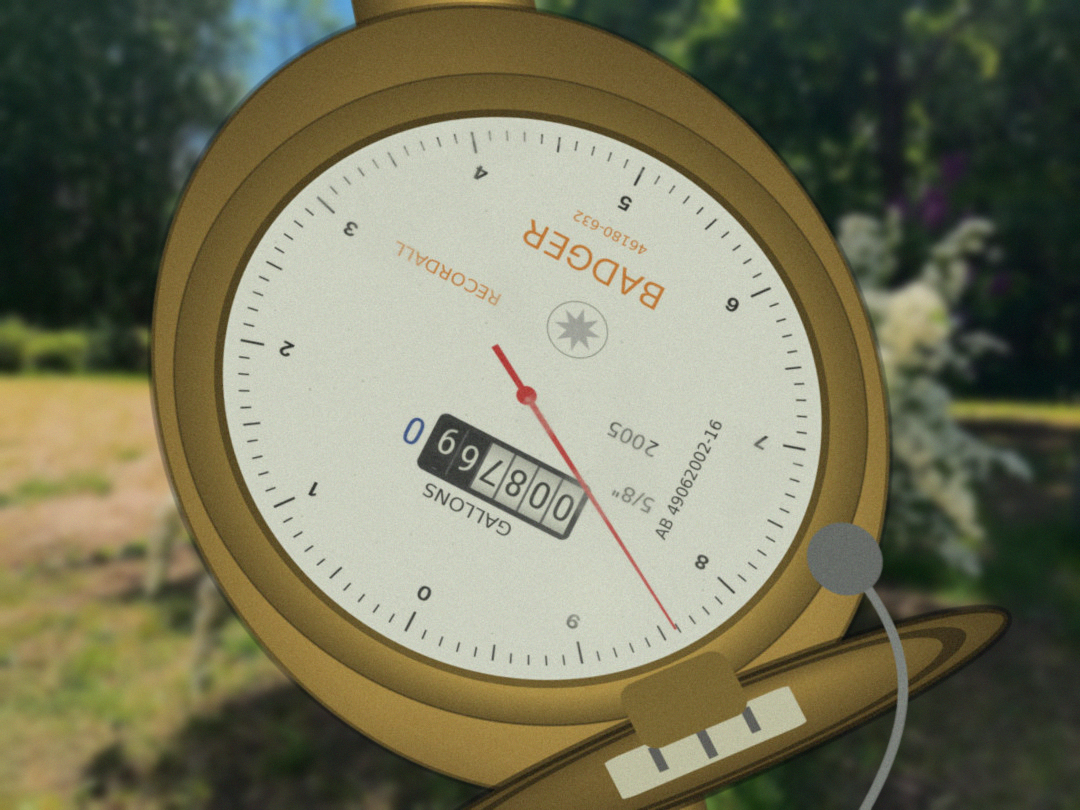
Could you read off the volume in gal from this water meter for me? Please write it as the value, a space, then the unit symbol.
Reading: 87688.4 gal
